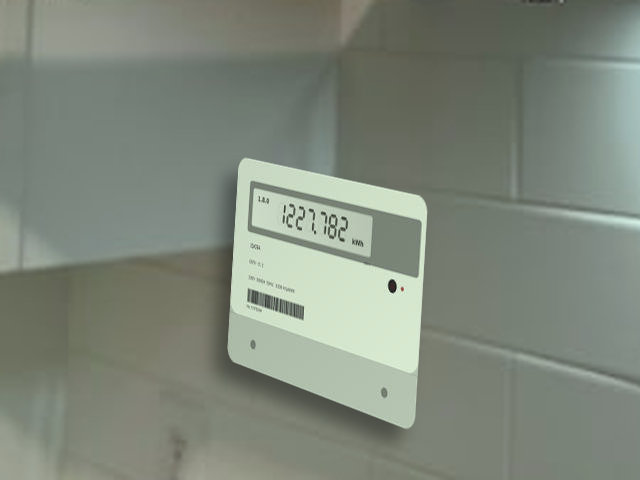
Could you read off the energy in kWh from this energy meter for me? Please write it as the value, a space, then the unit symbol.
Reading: 1227.782 kWh
